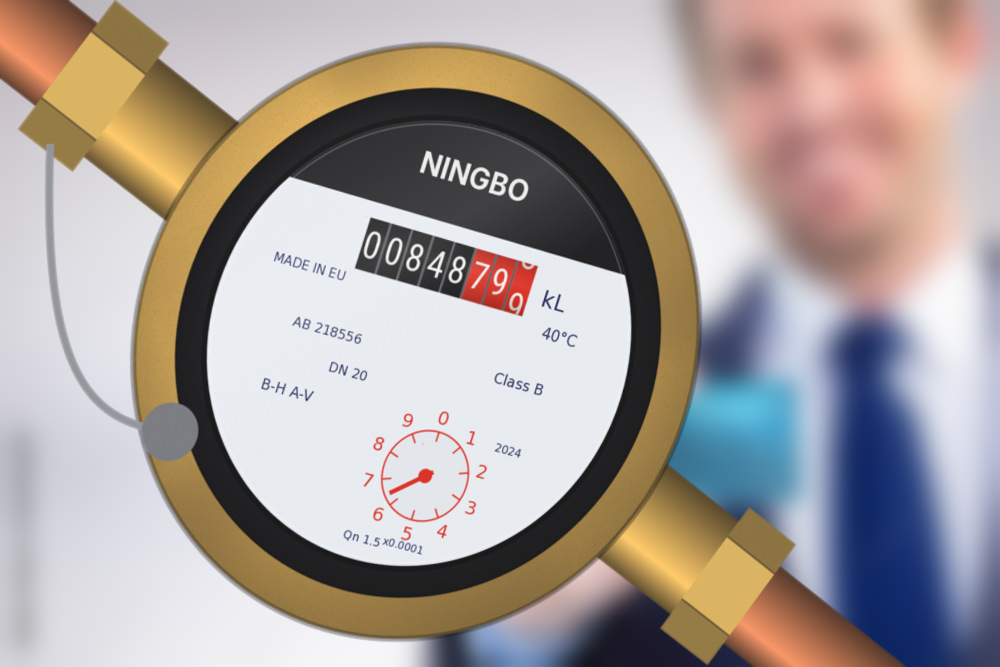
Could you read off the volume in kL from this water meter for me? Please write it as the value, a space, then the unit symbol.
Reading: 848.7986 kL
